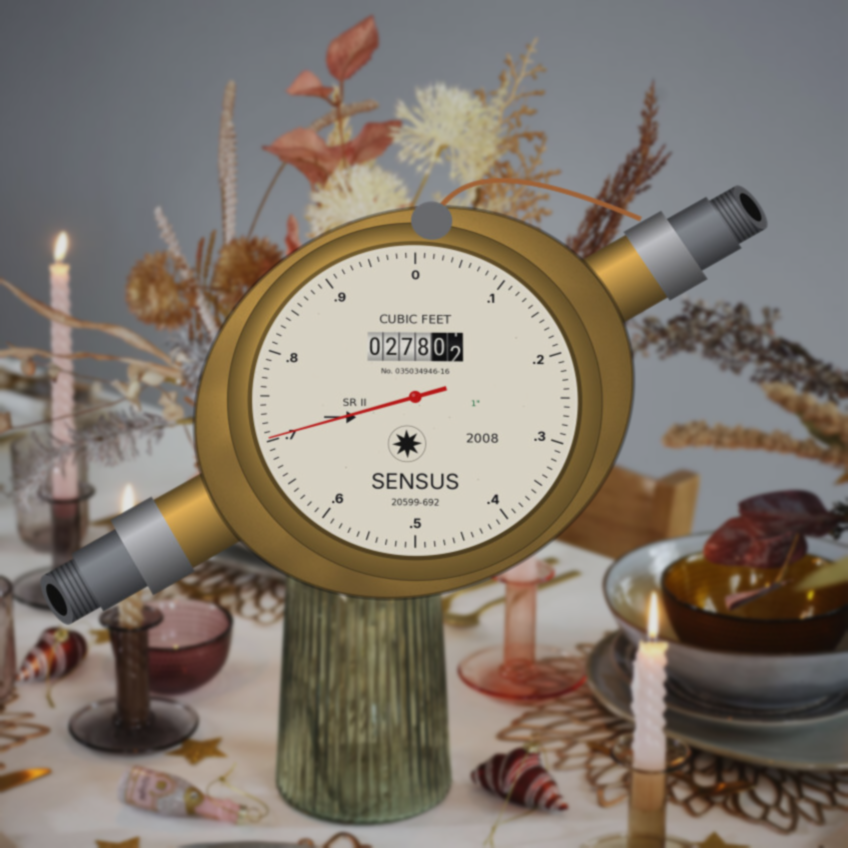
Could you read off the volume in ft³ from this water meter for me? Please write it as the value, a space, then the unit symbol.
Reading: 27801.70 ft³
